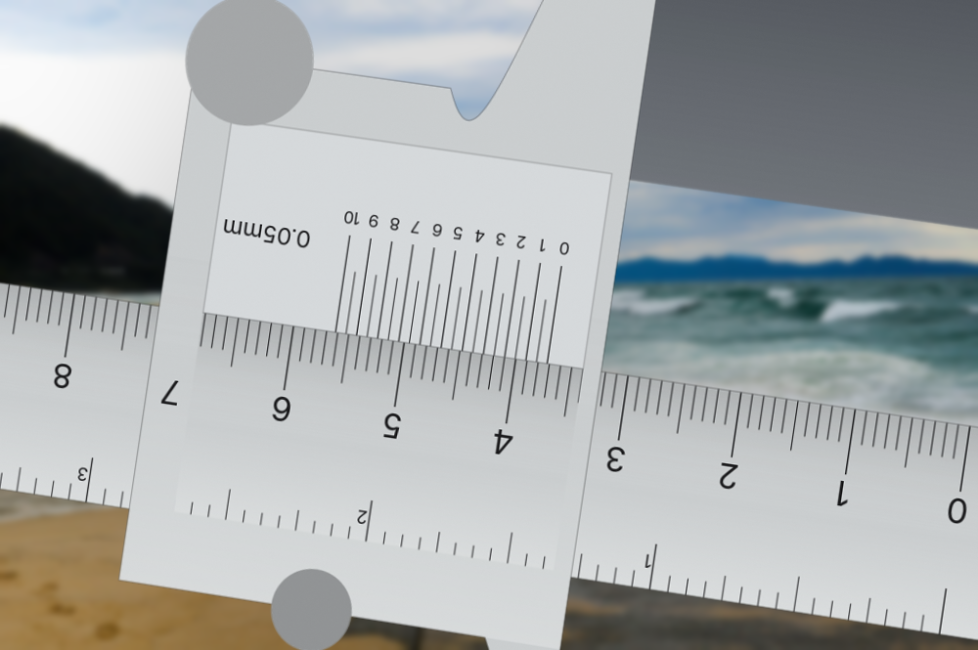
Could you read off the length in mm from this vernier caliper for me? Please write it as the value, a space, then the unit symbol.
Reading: 37.2 mm
